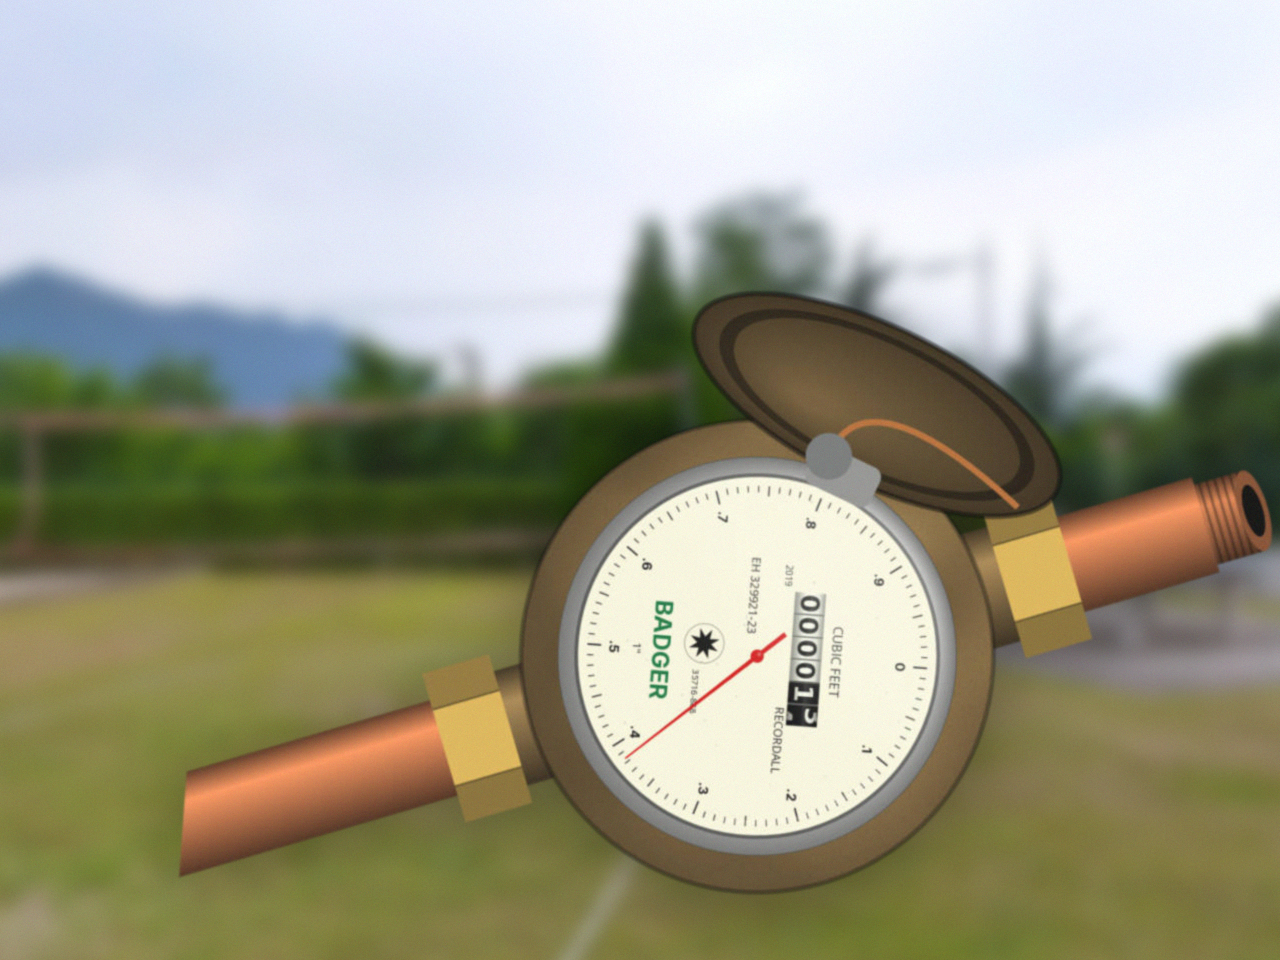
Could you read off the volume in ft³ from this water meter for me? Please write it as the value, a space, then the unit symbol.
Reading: 13.38 ft³
